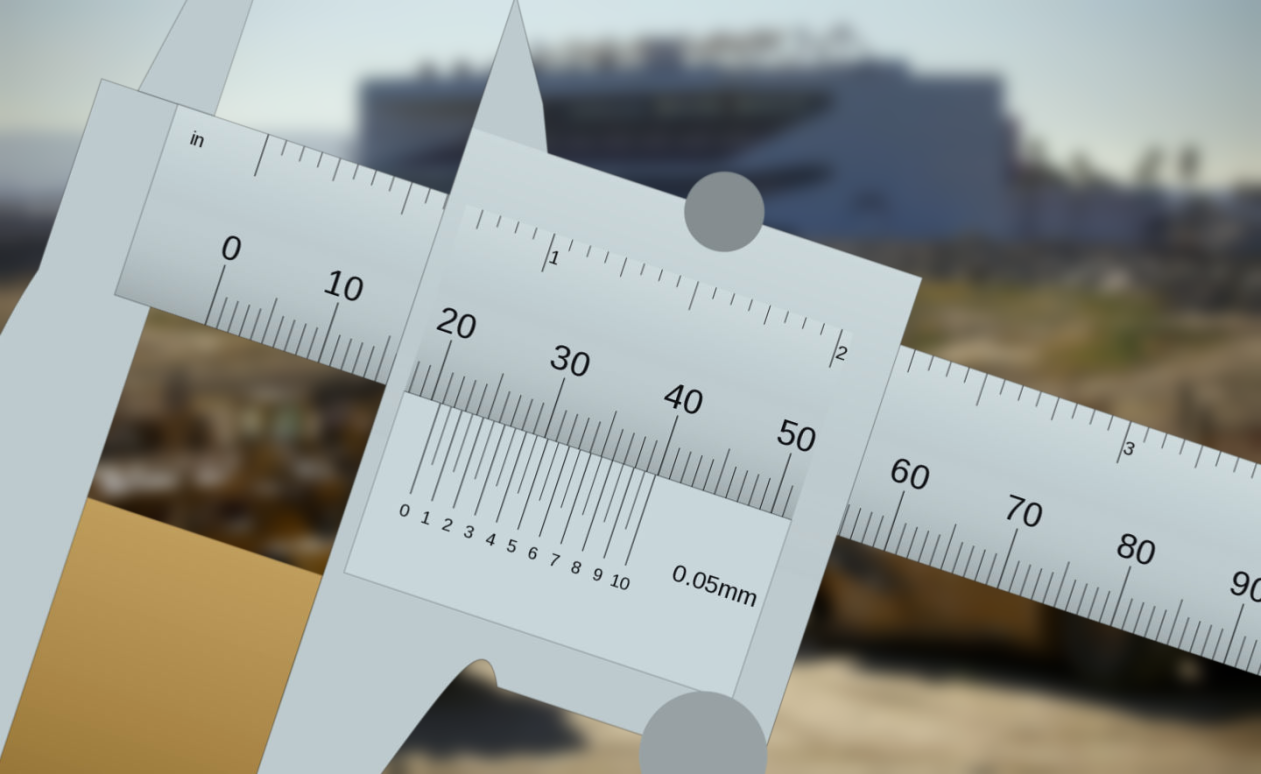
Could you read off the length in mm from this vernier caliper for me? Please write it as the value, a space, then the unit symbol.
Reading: 20.8 mm
